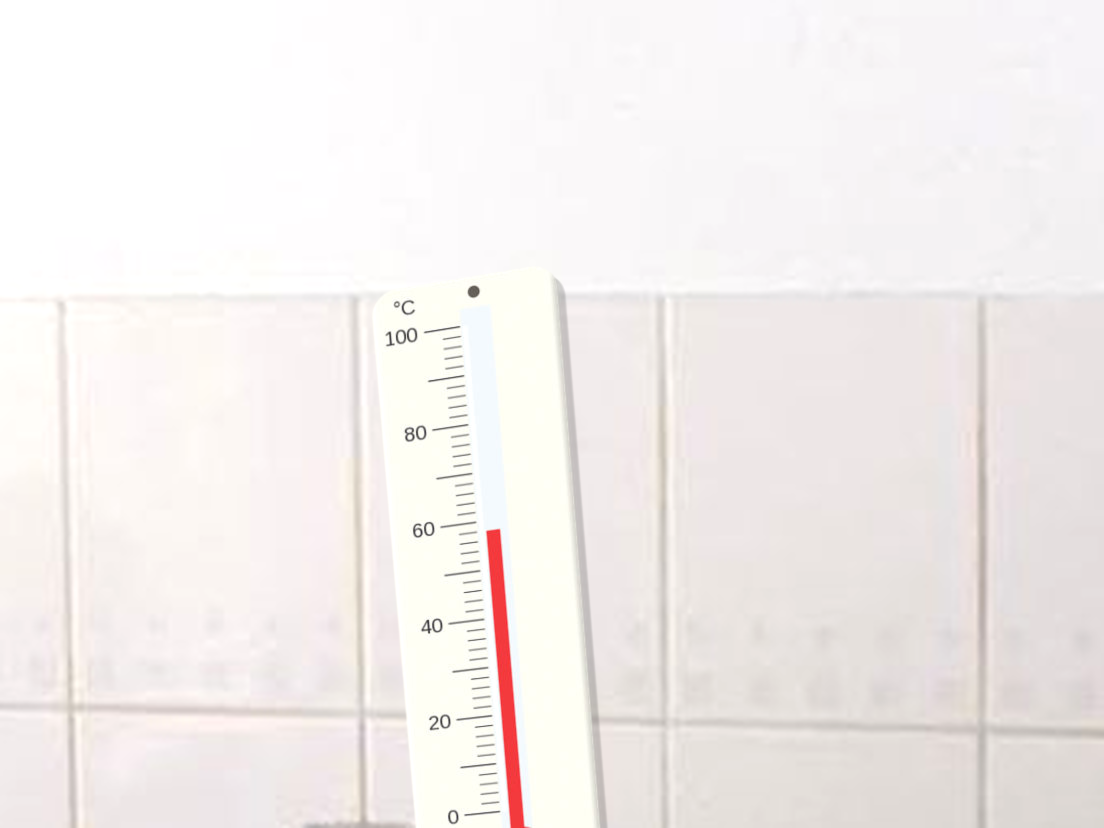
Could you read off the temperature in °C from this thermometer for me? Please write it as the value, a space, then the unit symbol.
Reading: 58 °C
